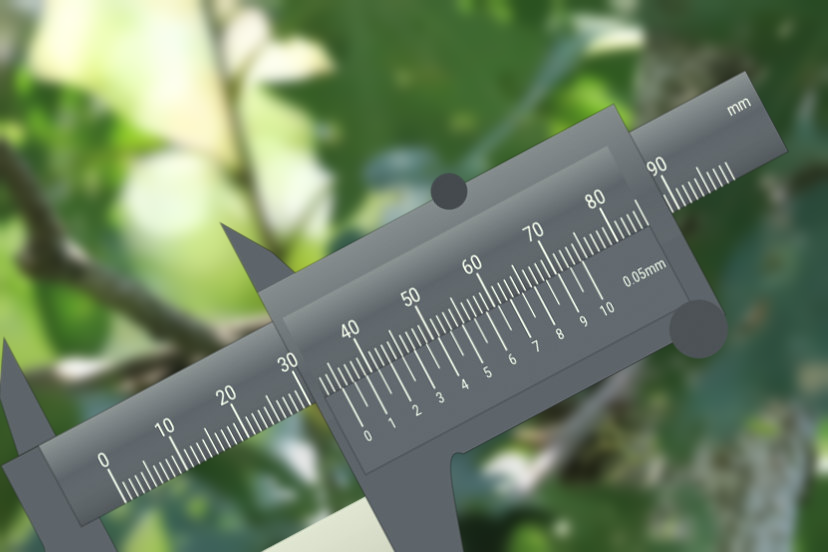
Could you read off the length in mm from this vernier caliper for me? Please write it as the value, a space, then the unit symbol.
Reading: 35.2 mm
